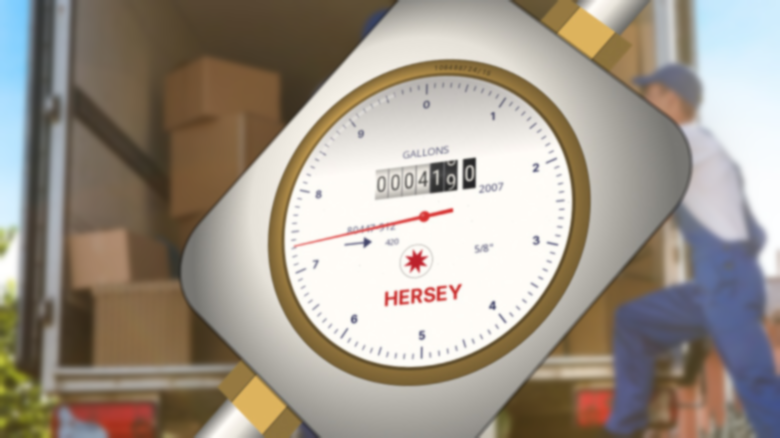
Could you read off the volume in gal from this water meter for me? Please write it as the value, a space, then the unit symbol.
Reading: 4187.3 gal
